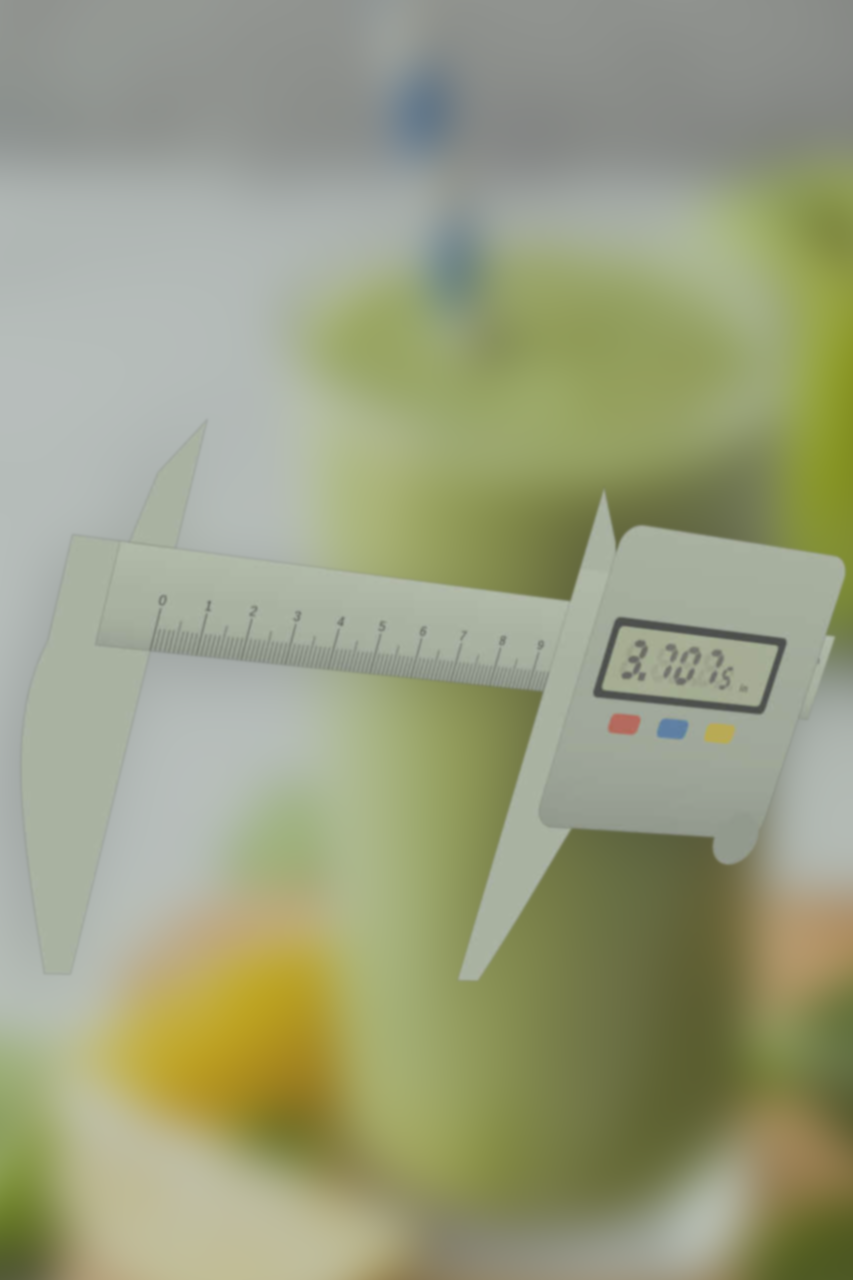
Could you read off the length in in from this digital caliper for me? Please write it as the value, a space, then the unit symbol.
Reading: 3.7075 in
